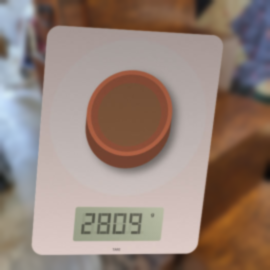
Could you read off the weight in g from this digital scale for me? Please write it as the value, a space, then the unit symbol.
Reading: 2809 g
